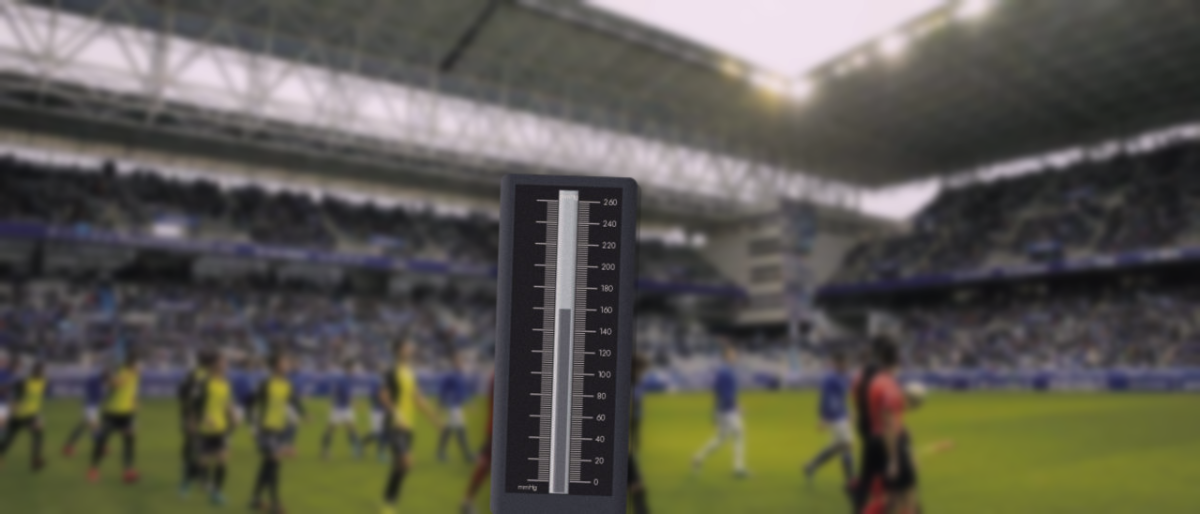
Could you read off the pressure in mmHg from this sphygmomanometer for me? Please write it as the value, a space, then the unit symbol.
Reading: 160 mmHg
